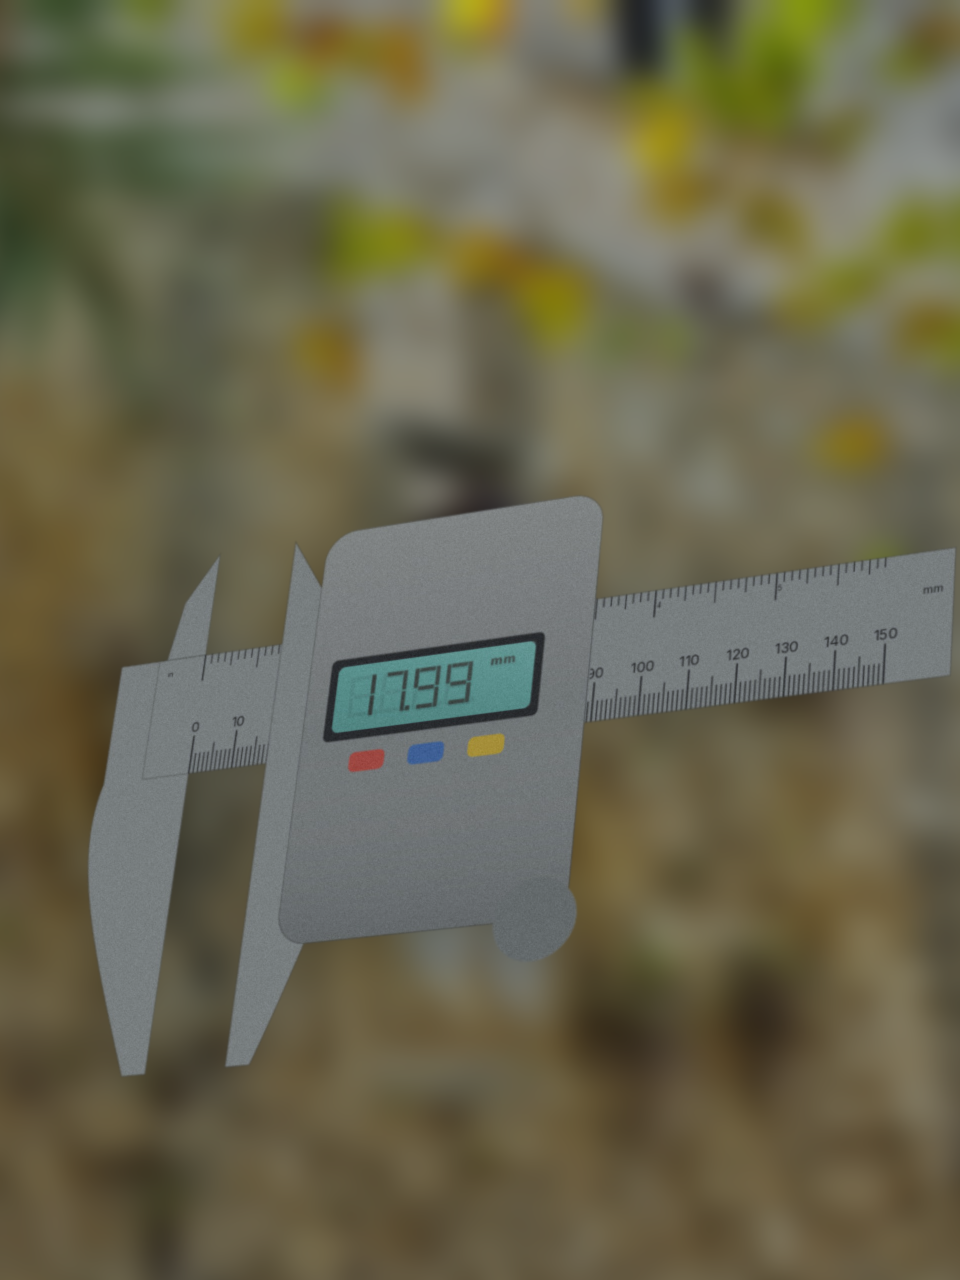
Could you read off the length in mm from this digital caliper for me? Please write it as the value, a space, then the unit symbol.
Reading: 17.99 mm
